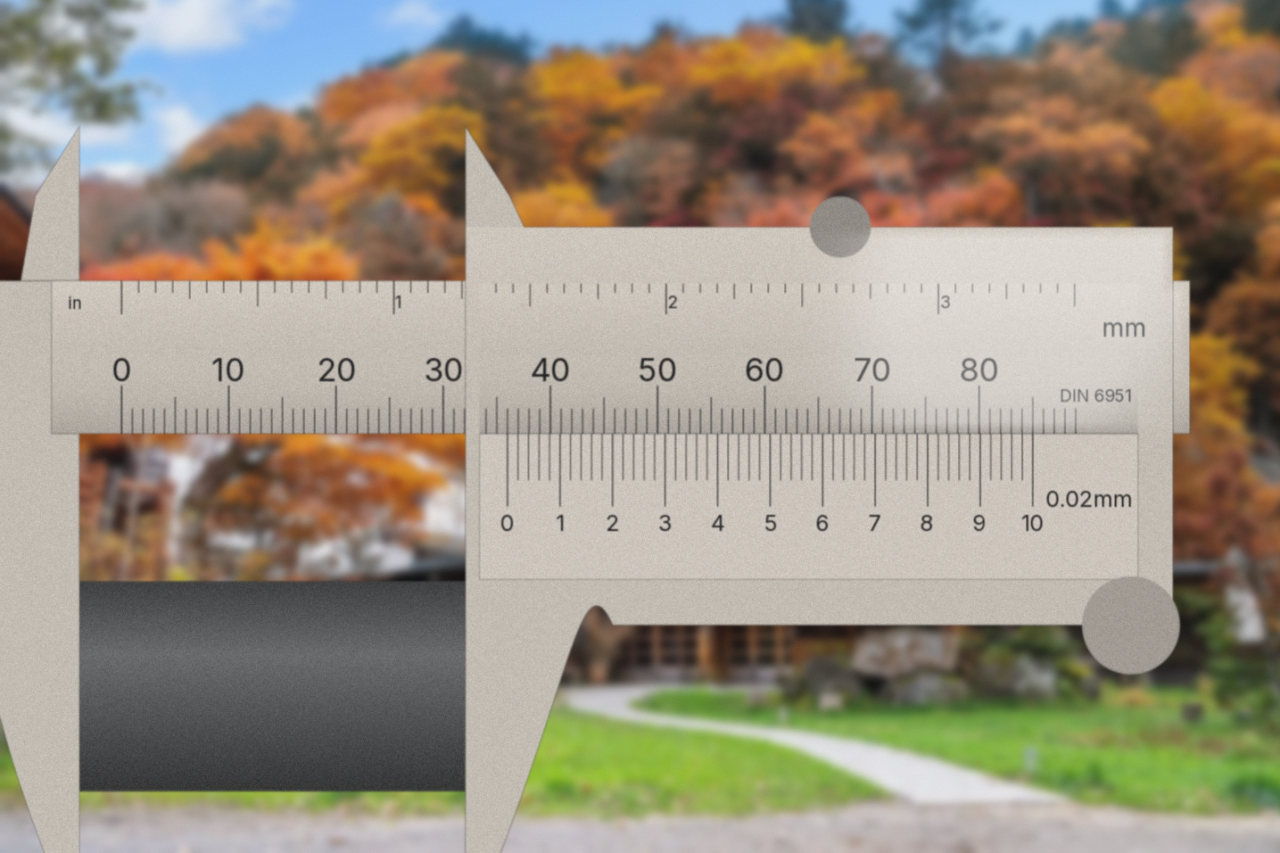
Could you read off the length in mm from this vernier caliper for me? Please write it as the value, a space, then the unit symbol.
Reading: 36.0 mm
